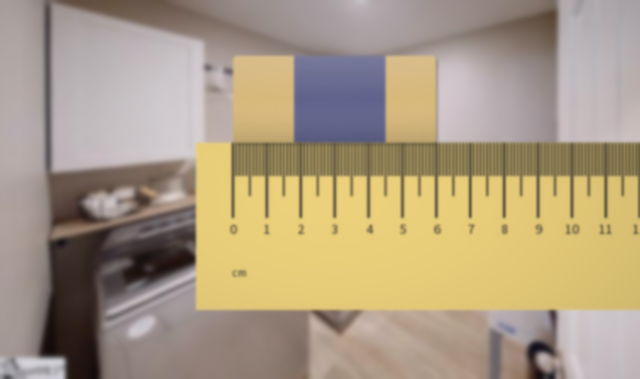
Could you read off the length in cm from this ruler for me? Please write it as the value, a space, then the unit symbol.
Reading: 6 cm
